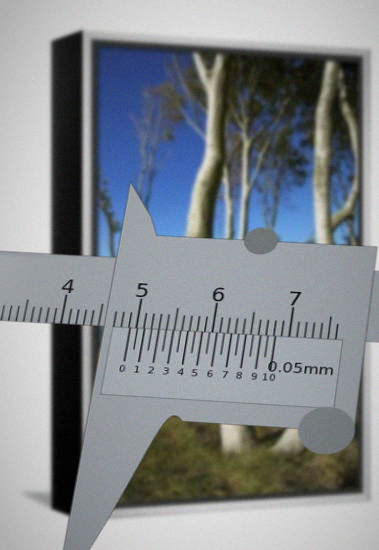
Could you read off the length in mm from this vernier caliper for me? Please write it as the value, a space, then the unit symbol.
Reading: 49.2 mm
